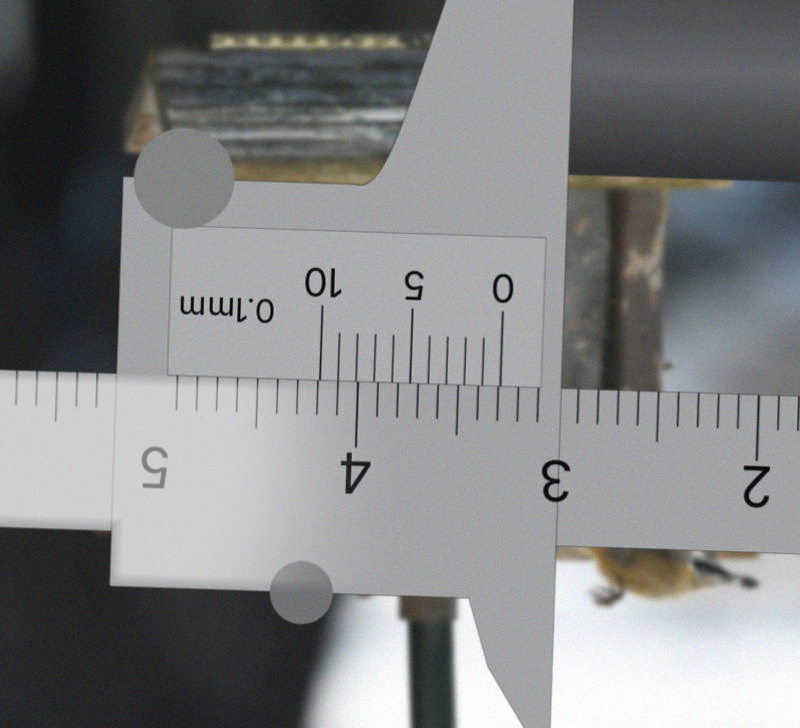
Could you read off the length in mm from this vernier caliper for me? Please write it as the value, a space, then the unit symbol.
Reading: 32.9 mm
